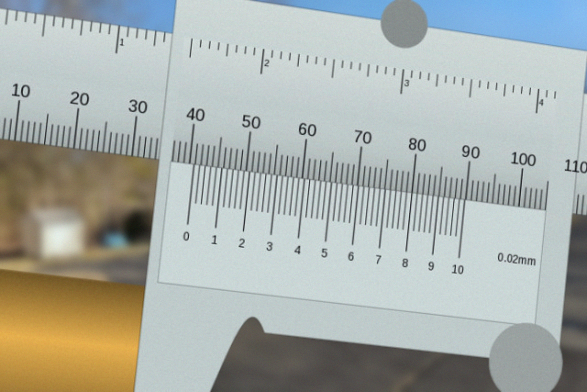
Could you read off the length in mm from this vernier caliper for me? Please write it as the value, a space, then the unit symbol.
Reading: 40.8 mm
